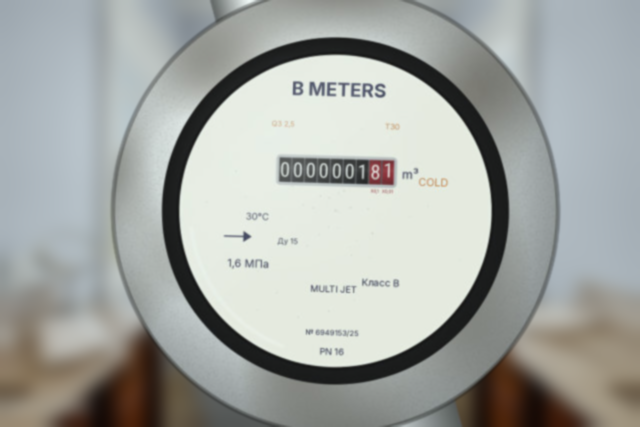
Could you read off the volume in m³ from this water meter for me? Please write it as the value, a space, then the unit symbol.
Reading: 1.81 m³
